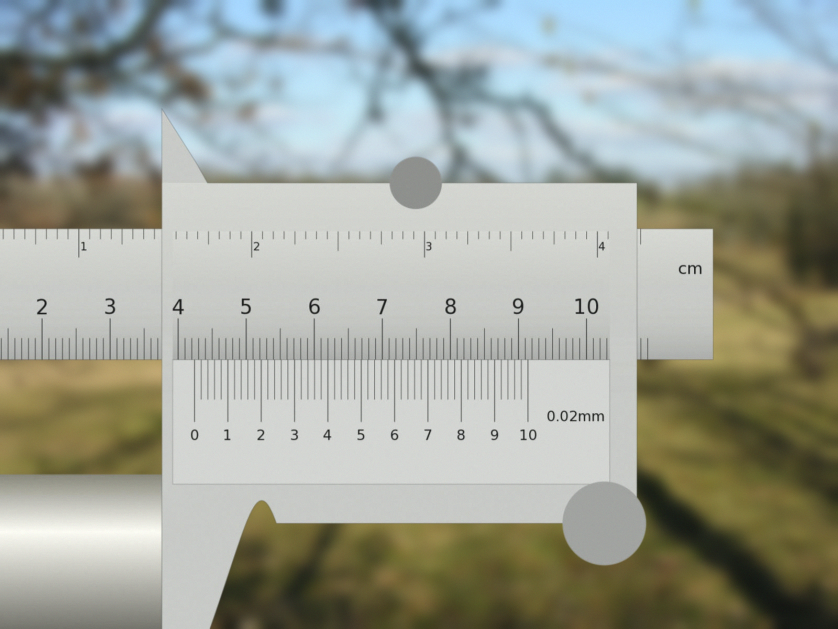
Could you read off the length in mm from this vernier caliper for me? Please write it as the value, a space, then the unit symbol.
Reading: 42.4 mm
